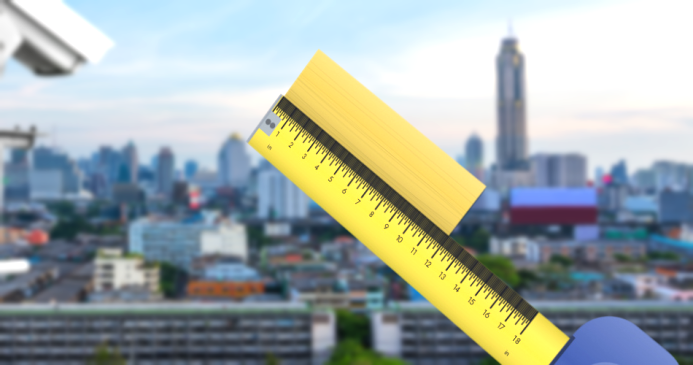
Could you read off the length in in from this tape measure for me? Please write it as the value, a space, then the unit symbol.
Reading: 12 in
